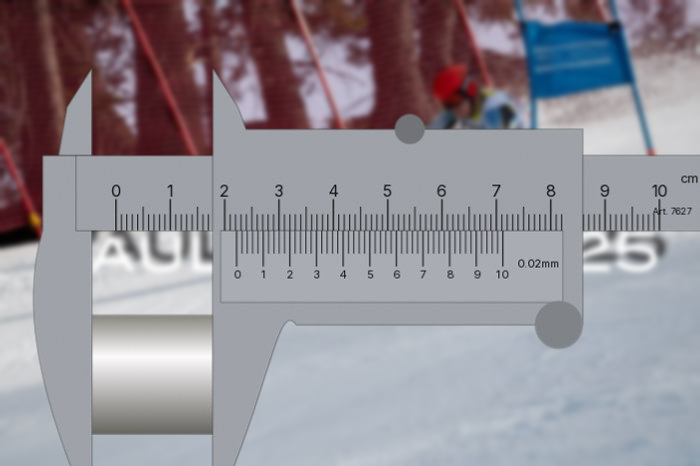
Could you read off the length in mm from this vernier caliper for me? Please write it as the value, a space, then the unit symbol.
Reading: 22.2 mm
